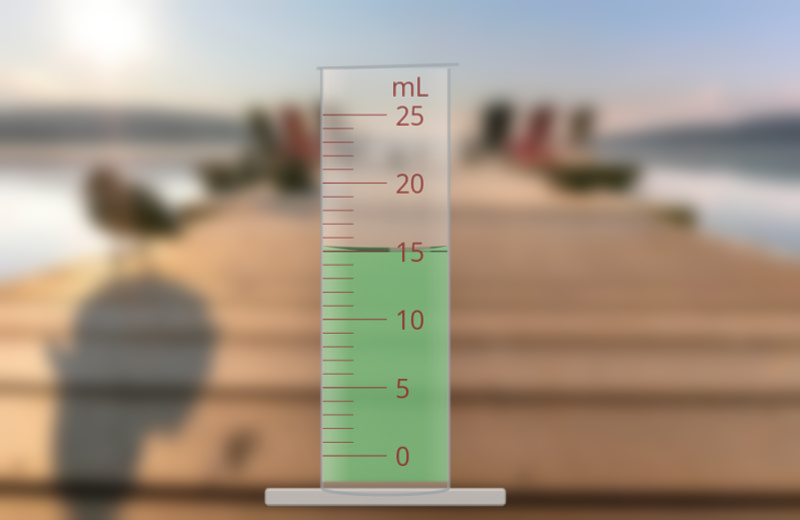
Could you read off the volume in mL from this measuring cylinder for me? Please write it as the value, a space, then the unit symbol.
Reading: 15 mL
